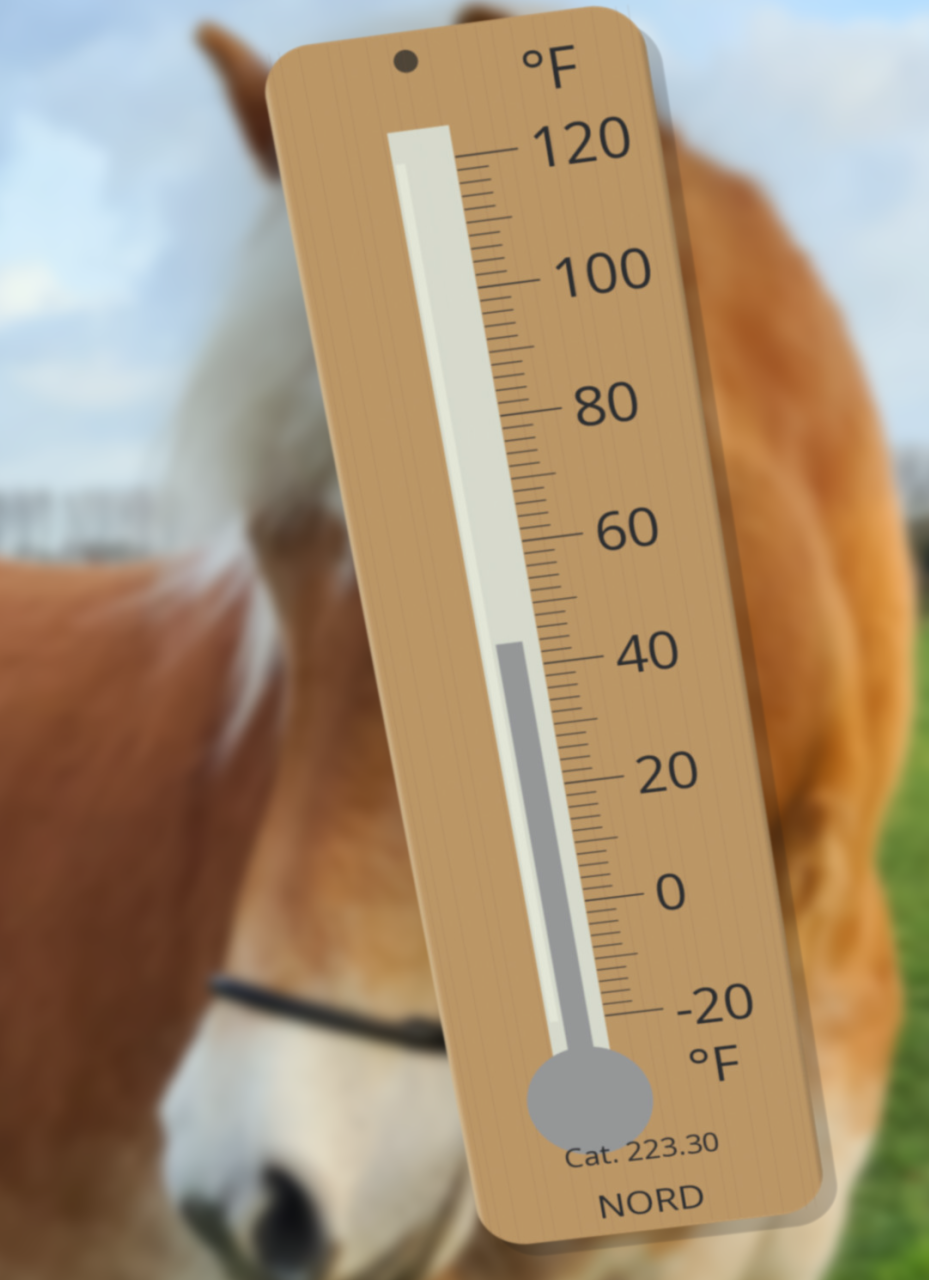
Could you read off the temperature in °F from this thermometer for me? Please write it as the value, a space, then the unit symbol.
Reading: 44 °F
